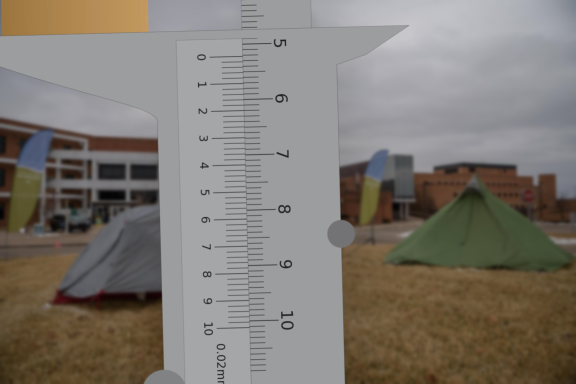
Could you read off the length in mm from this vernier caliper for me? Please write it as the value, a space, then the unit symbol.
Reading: 52.2 mm
